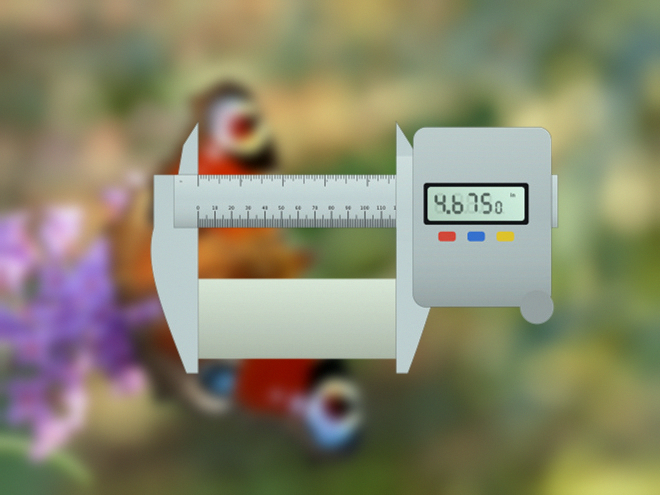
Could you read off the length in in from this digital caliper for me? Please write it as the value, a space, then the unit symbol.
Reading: 4.6750 in
